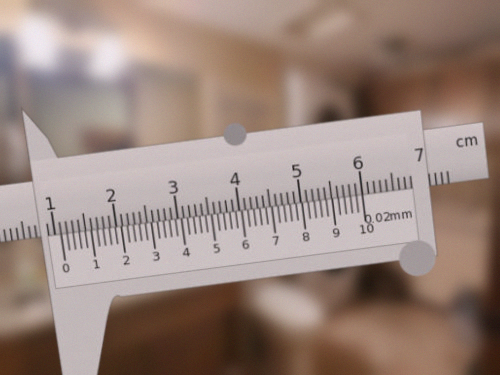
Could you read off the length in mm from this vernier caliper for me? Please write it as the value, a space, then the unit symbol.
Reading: 11.0 mm
